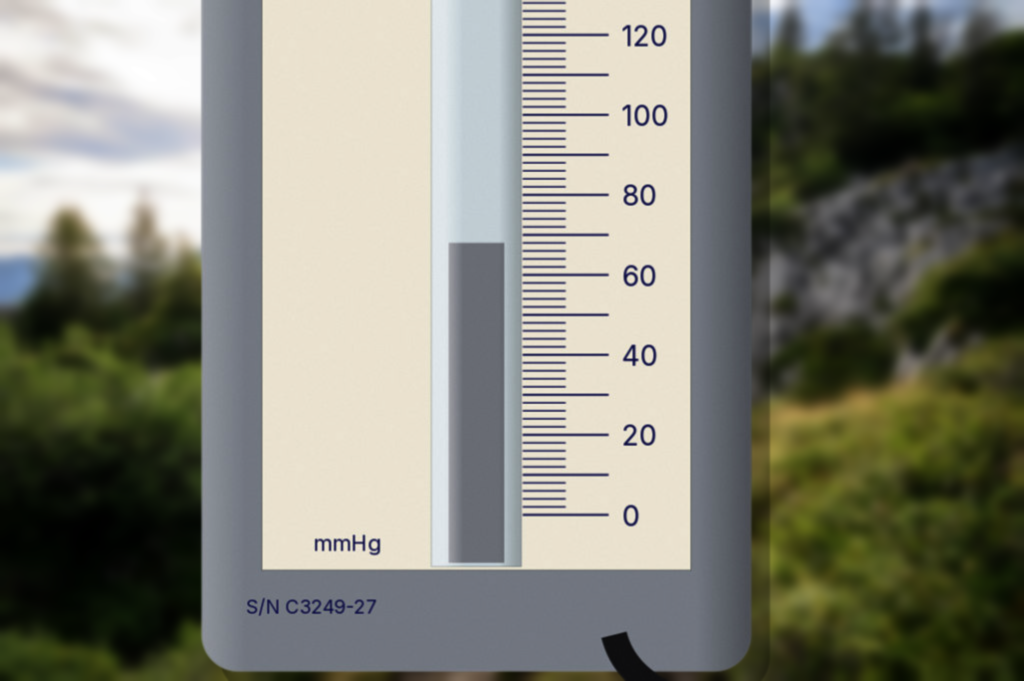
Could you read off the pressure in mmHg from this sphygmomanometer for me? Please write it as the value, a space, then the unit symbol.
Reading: 68 mmHg
